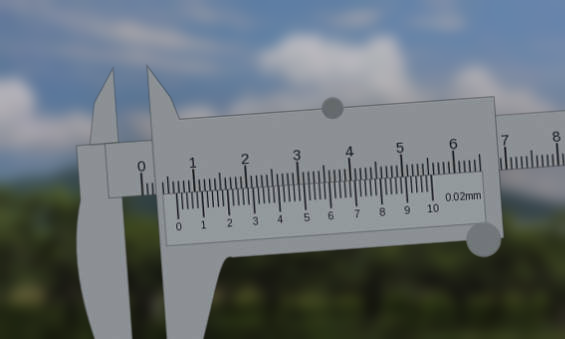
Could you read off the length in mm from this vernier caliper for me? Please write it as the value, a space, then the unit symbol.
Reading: 6.5 mm
